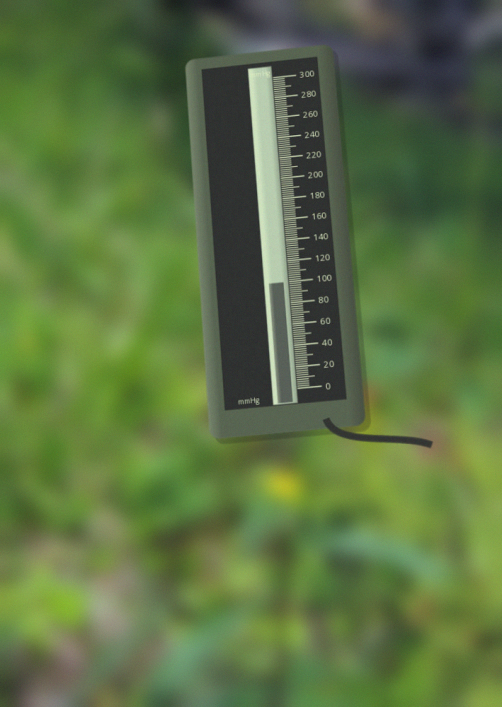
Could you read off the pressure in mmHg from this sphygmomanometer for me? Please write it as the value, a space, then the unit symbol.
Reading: 100 mmHg
